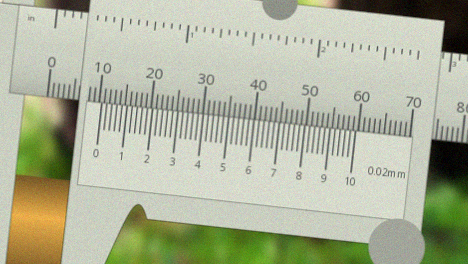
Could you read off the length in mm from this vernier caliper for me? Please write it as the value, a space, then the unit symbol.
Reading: 10.5 mm
